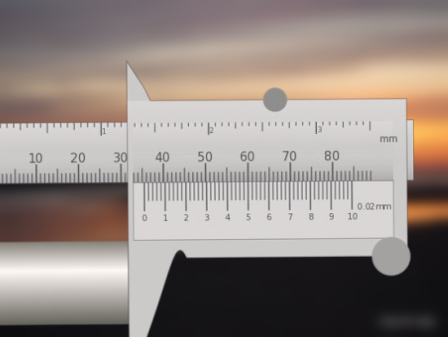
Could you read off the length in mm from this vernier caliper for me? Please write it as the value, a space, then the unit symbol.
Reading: 35.5 mm
